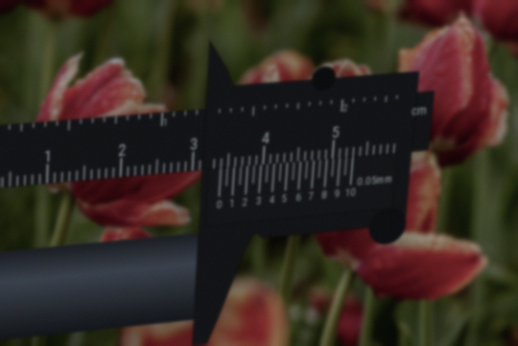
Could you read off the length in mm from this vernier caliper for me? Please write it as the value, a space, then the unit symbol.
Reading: 34.0 mm
